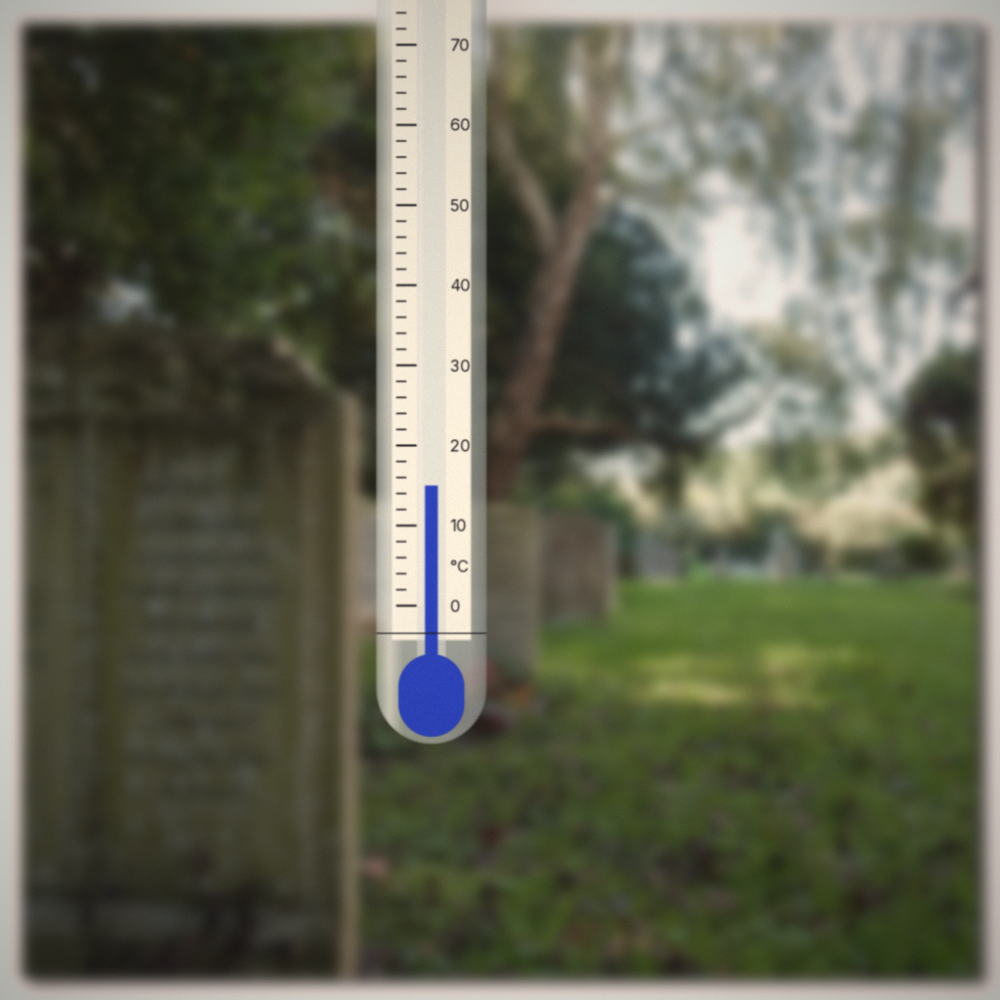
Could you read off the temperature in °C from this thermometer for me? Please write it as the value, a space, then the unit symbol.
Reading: 15 °C
